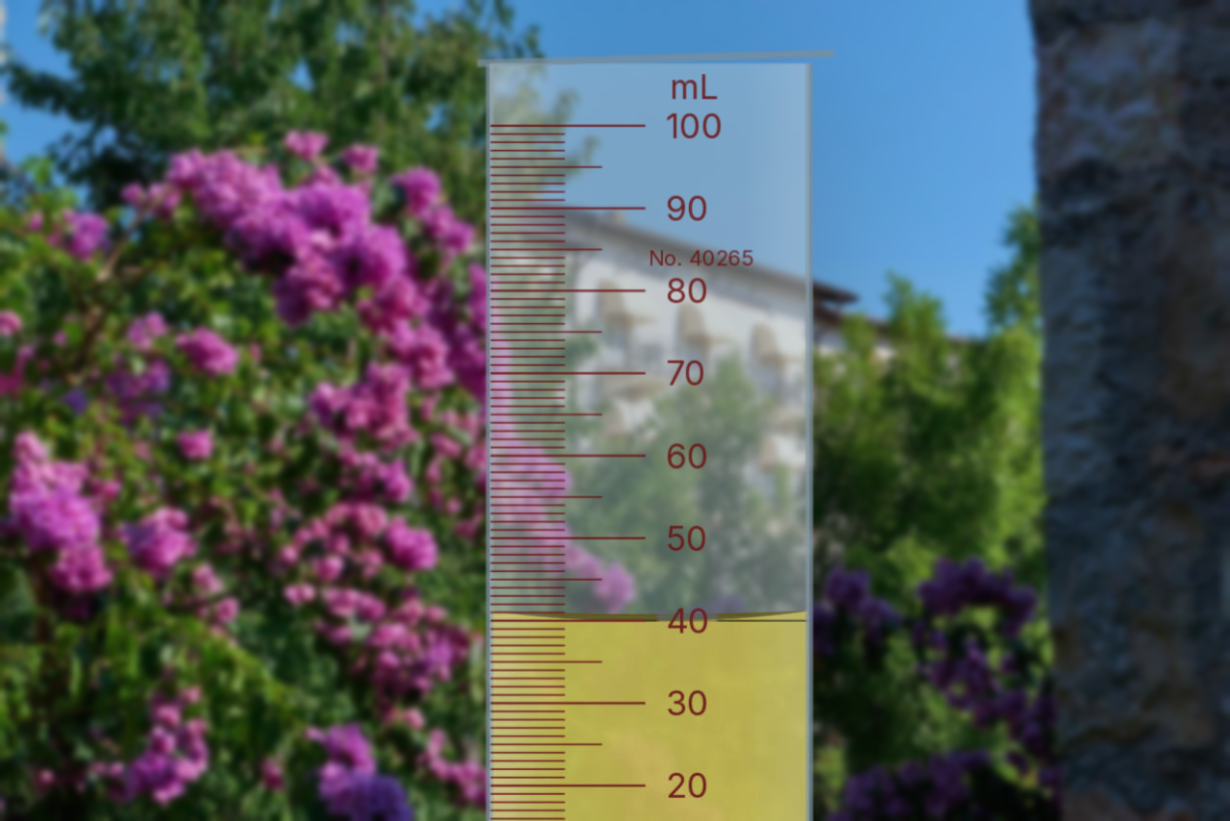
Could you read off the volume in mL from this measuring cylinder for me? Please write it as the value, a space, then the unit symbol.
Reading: 40 mL
